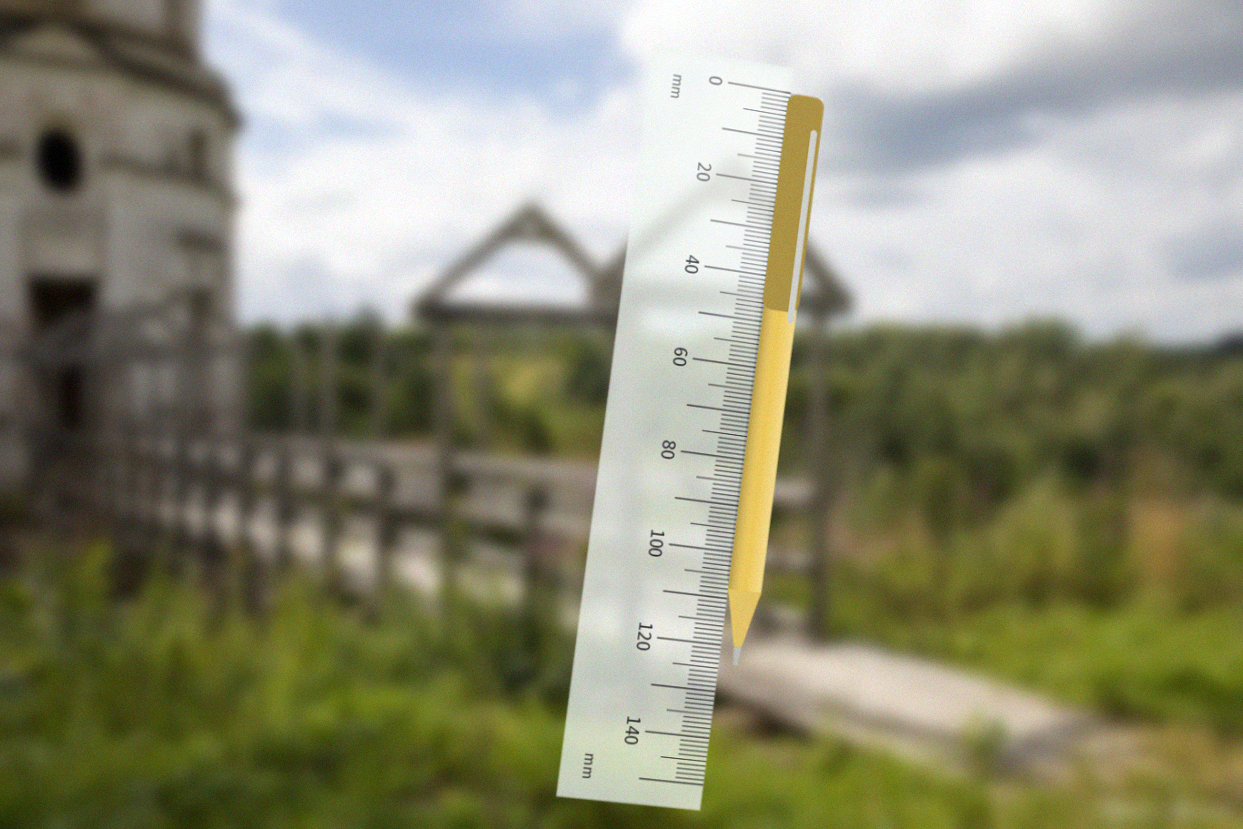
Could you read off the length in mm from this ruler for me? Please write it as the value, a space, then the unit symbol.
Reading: 124 mm
